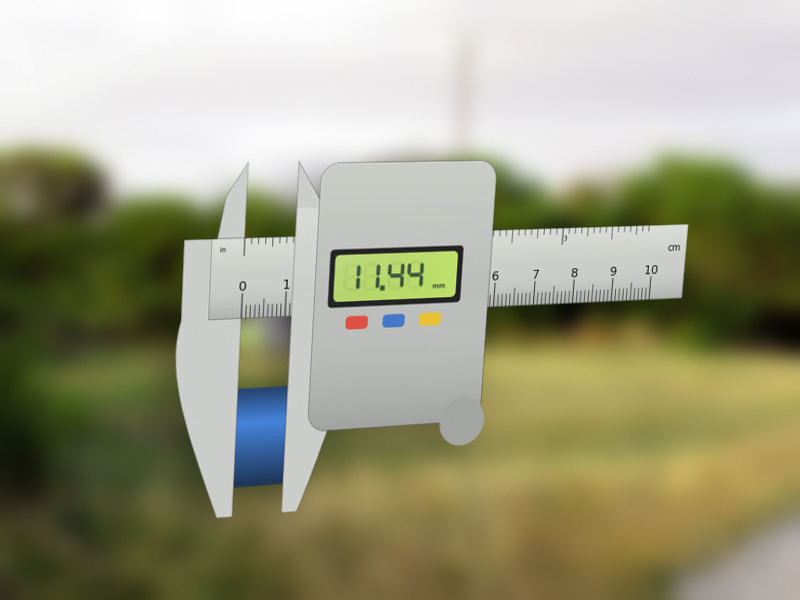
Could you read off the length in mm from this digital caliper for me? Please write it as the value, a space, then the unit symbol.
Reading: 11.44 mm
